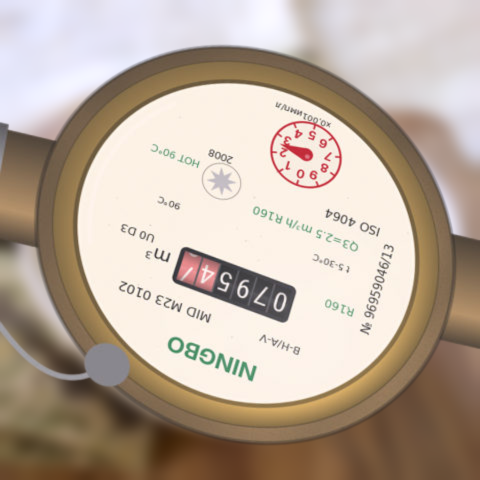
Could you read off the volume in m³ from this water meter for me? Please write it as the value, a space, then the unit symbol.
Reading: 795.472 m³
